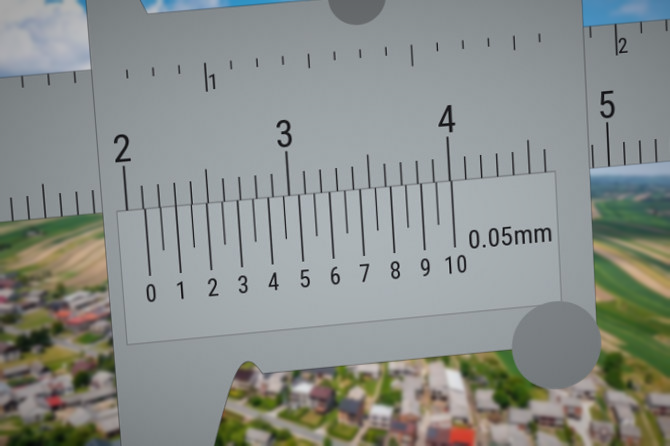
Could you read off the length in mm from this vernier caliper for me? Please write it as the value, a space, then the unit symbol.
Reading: 21.1 mm
